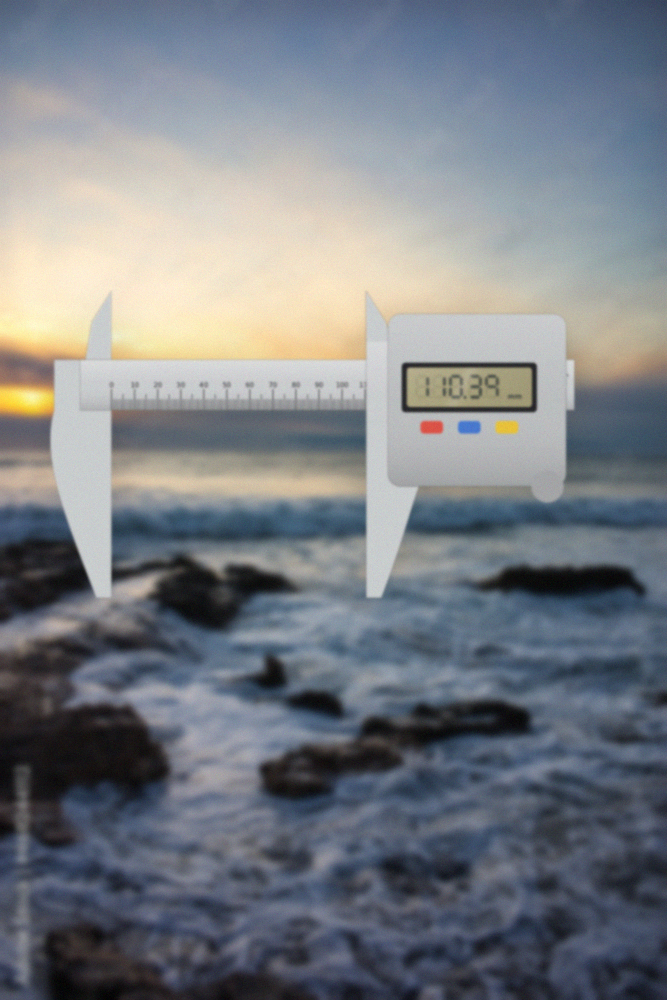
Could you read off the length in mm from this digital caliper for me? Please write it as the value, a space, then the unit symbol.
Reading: 110.39 mm
